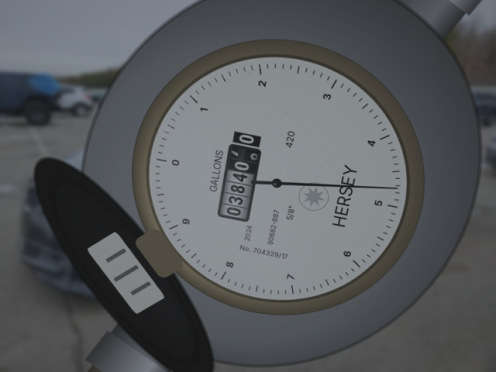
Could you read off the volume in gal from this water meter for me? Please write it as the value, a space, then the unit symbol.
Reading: 384074.7 gal
